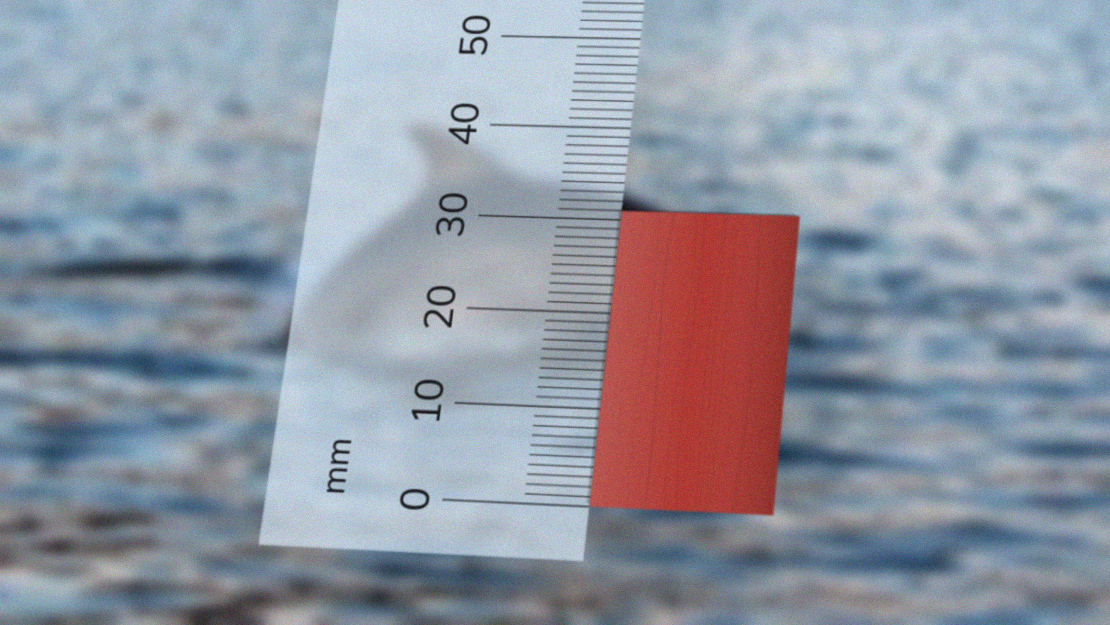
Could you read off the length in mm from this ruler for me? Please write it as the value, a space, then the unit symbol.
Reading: 31 mm
